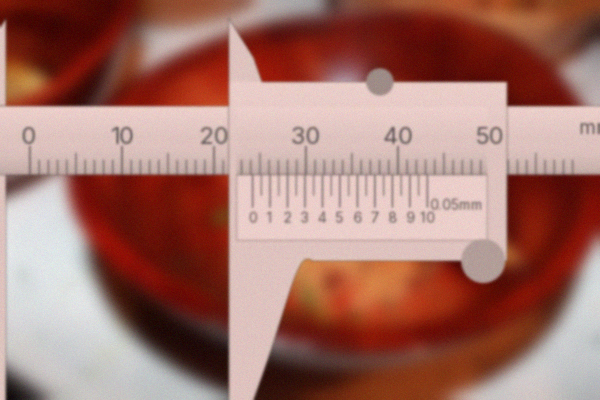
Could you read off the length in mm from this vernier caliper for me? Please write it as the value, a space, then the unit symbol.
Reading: 24.2 mm
